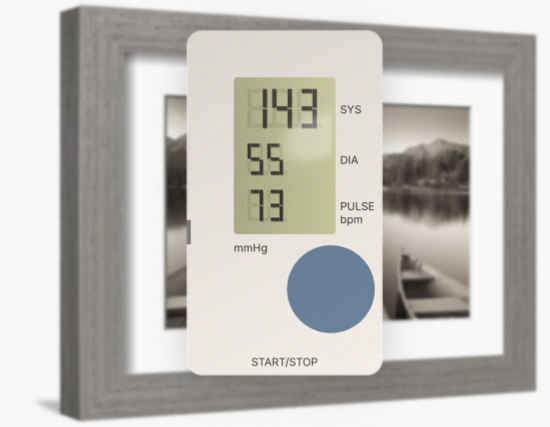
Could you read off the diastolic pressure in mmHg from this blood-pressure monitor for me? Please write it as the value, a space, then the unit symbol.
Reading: 55 mmHg
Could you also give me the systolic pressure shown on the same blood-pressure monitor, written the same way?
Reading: 143 mmHg
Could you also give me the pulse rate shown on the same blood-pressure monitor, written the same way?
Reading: 73 bpm
